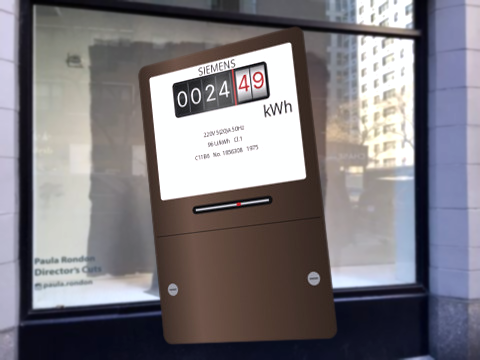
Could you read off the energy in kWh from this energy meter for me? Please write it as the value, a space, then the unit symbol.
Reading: 24.49 kWh
